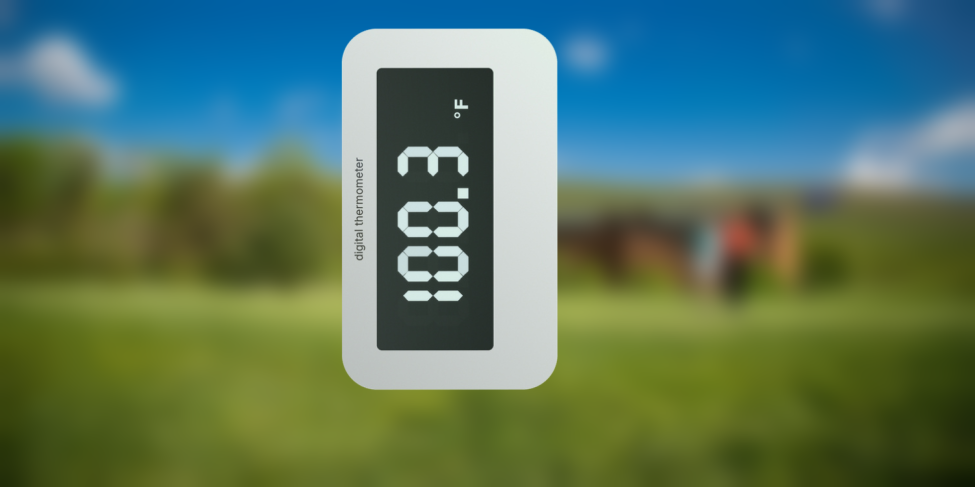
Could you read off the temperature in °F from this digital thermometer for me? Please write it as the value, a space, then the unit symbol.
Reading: 100.3 °F
